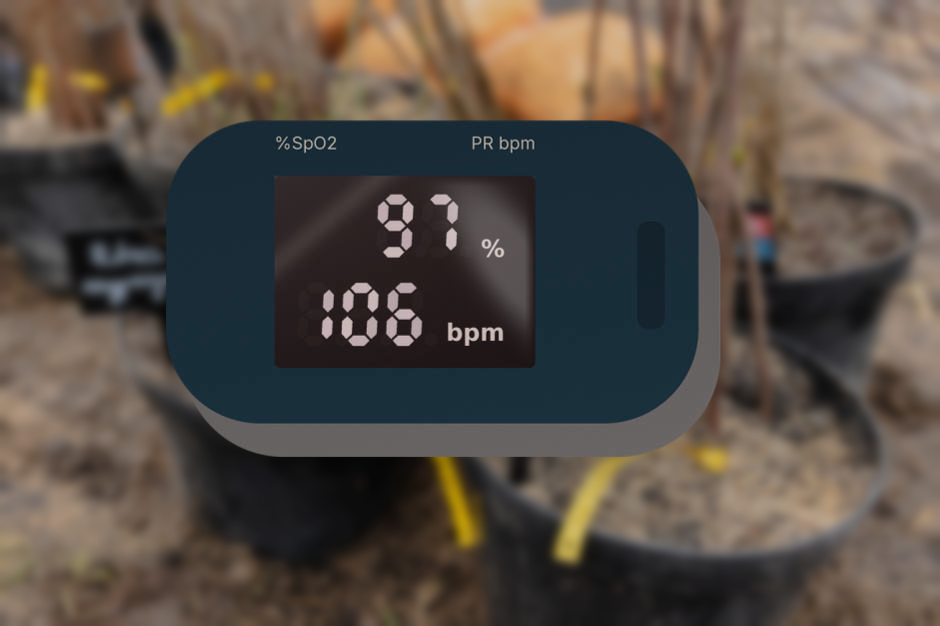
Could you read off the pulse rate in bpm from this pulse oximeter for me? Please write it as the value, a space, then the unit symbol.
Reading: 106 bpm
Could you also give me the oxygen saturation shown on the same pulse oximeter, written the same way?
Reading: 97 %
